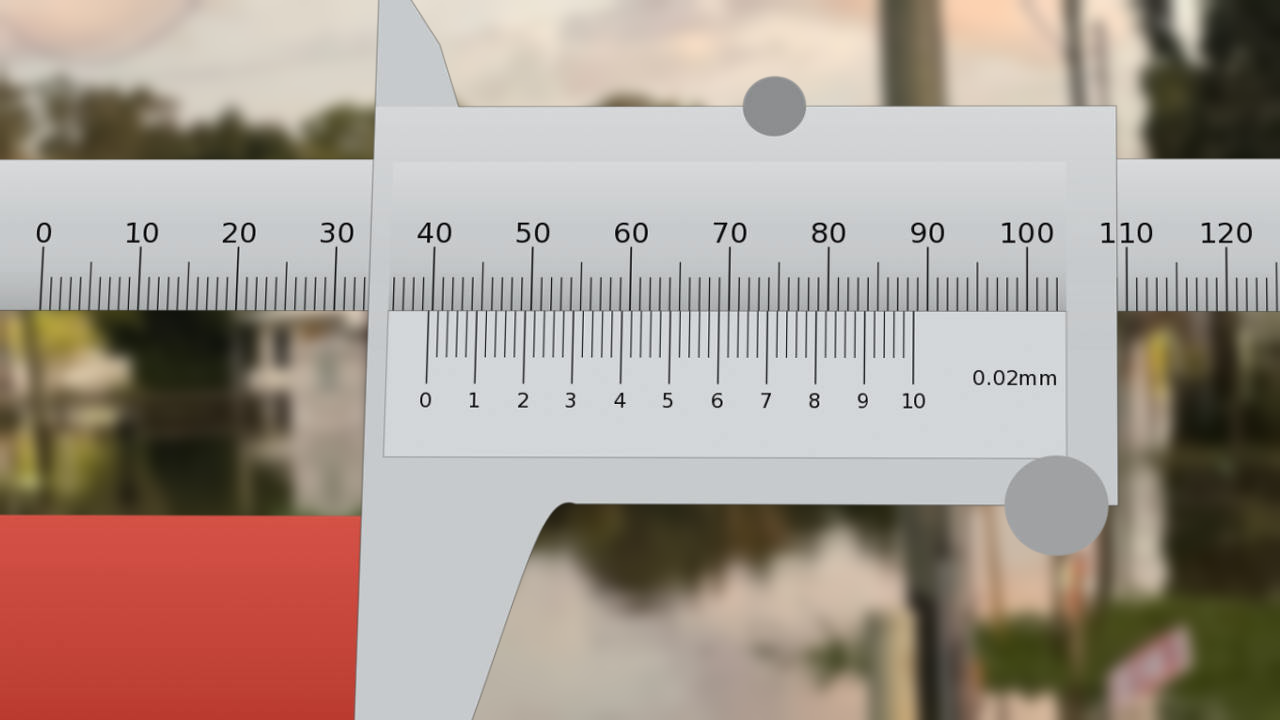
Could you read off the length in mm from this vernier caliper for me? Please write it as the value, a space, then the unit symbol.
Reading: 39.6 mm
